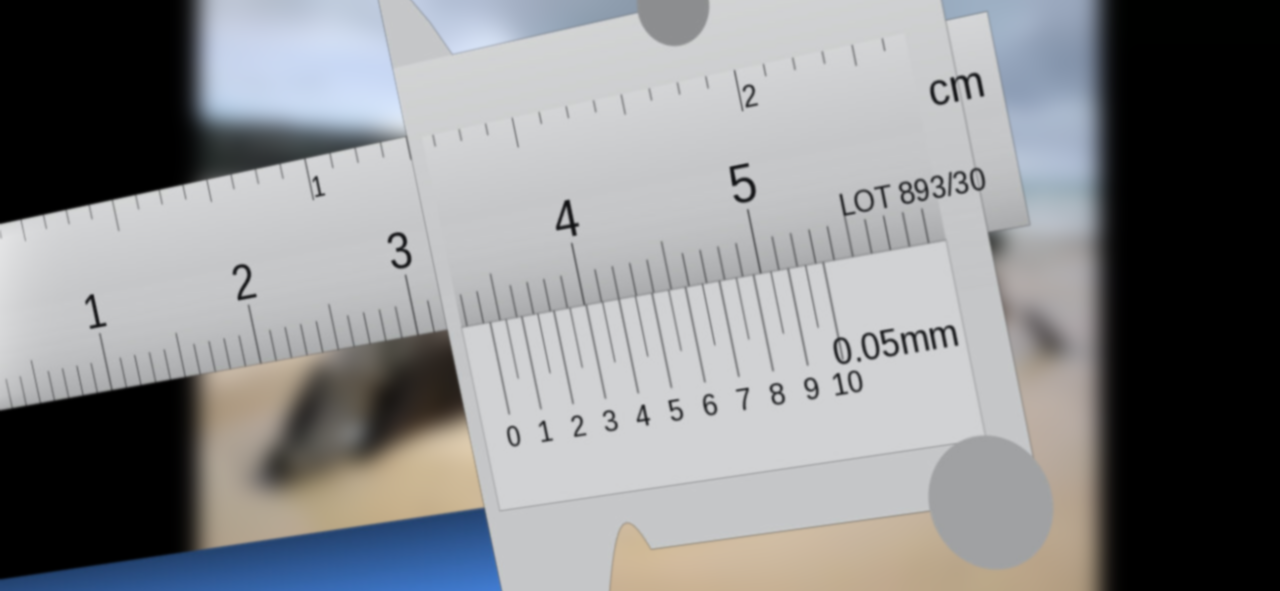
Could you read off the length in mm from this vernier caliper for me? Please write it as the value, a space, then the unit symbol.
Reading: 34.4 mm
